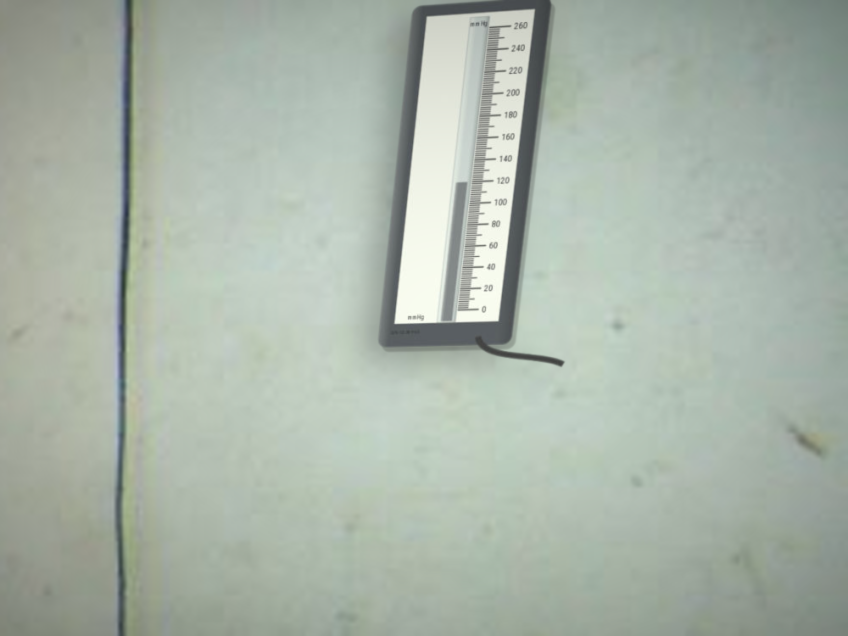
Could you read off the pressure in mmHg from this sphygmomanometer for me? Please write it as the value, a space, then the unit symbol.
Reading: 120 mmHg
